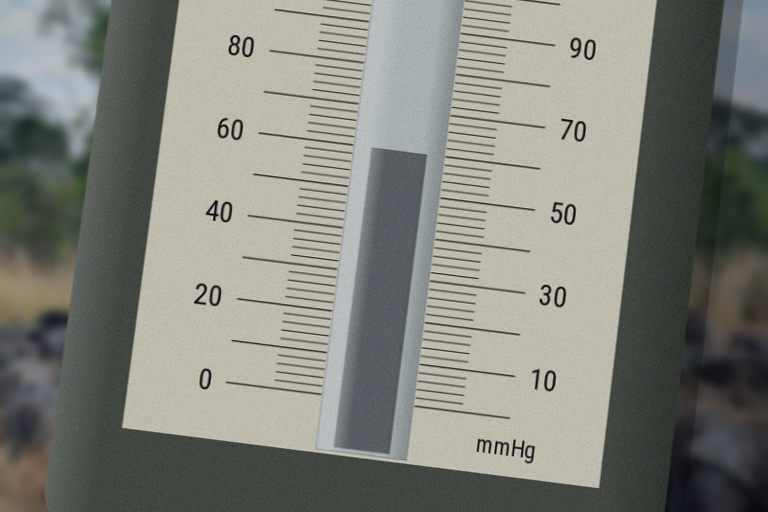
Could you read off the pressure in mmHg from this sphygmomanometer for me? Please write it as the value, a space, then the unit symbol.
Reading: 60 mmHg
